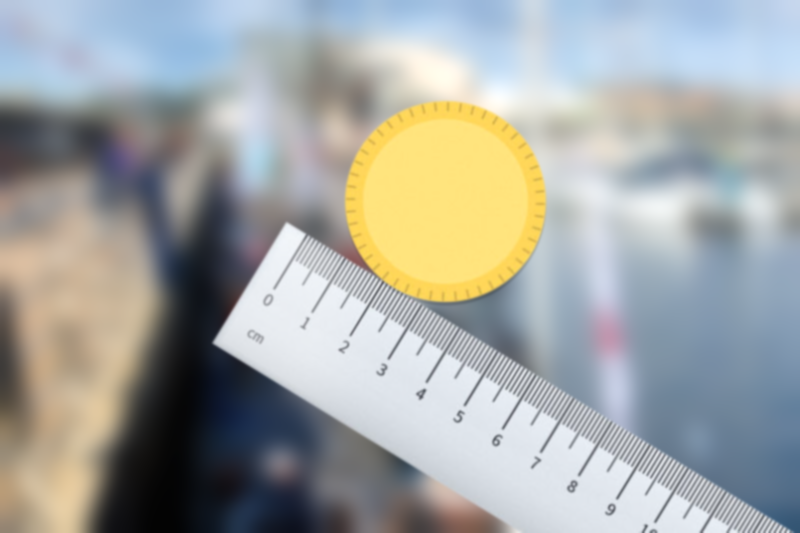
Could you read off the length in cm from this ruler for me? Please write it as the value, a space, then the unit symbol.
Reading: 4.5 cm
